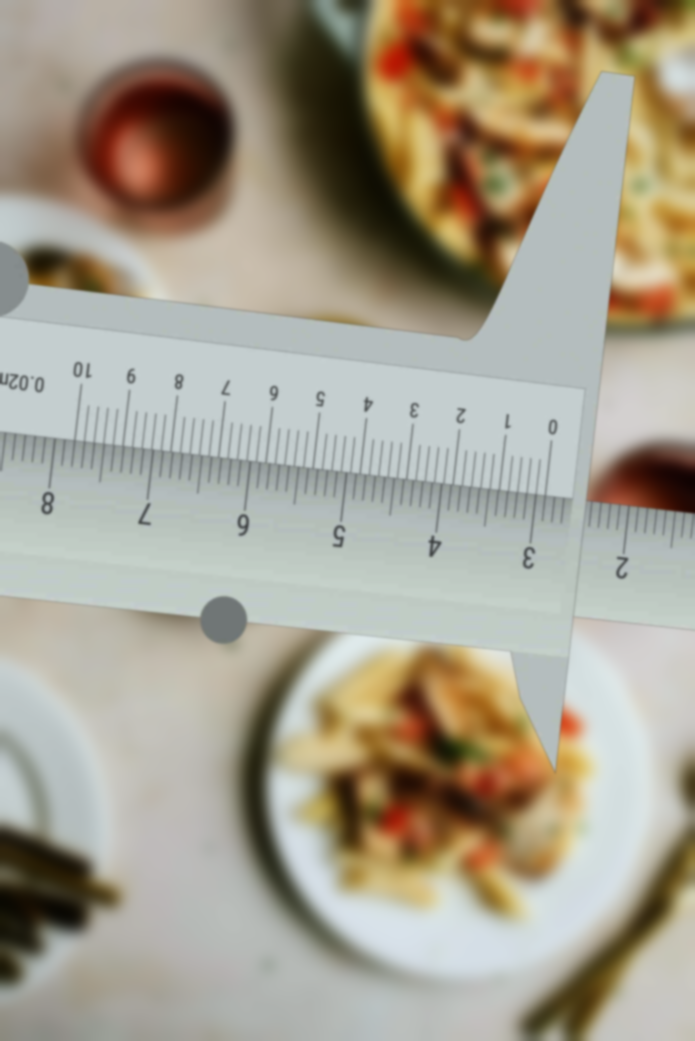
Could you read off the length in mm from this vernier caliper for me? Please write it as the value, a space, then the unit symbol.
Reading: 29.0 mm
